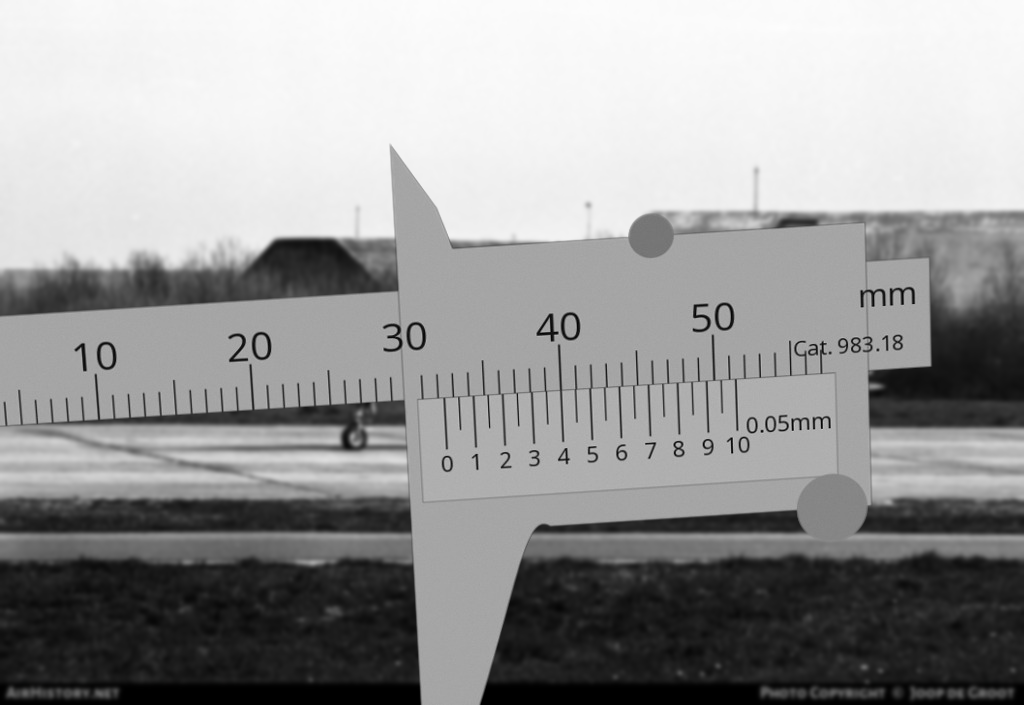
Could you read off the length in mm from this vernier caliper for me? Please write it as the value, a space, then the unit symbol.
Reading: 32.4 mm
